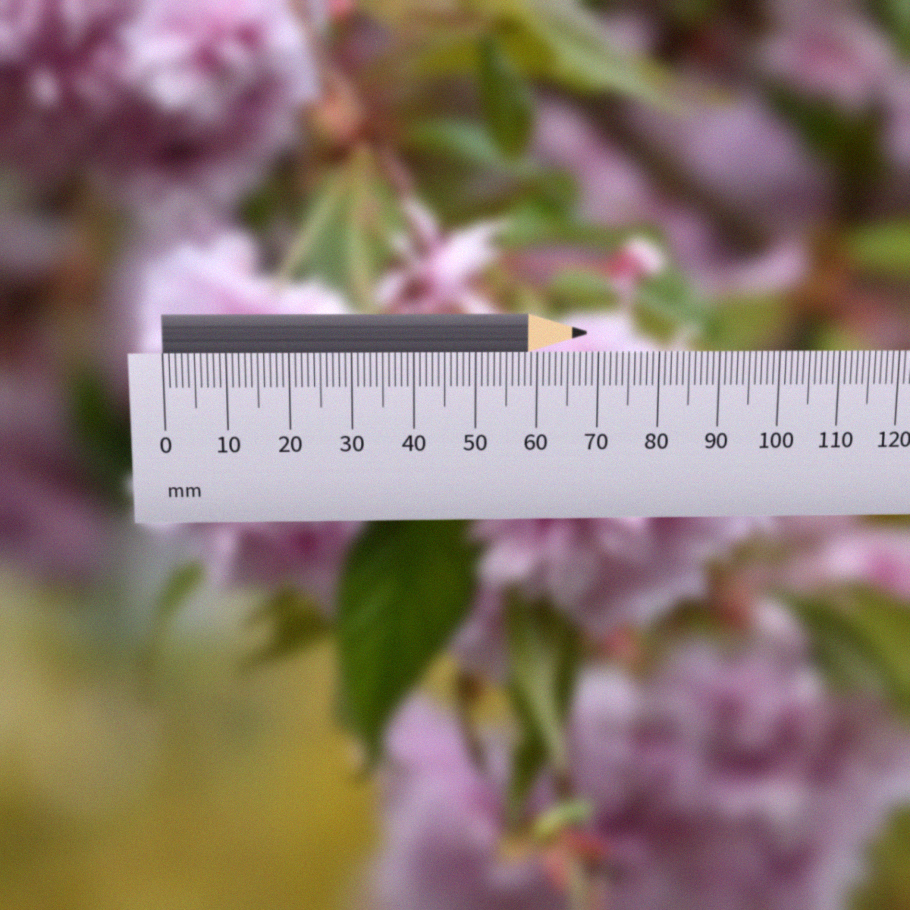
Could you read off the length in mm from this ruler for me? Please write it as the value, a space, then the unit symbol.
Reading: 68 mm
